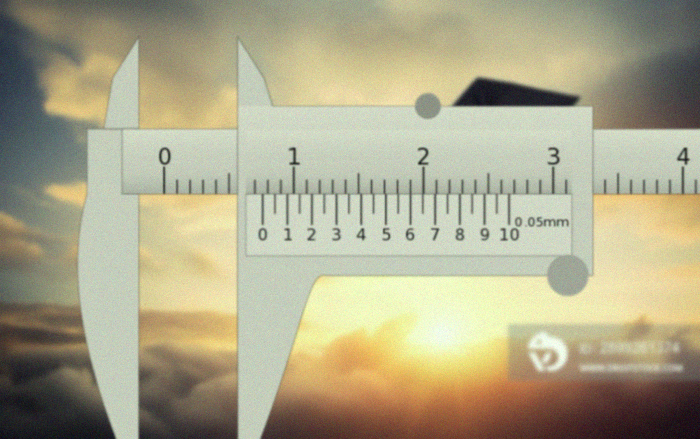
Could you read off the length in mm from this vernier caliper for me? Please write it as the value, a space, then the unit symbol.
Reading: 7.6 mm
